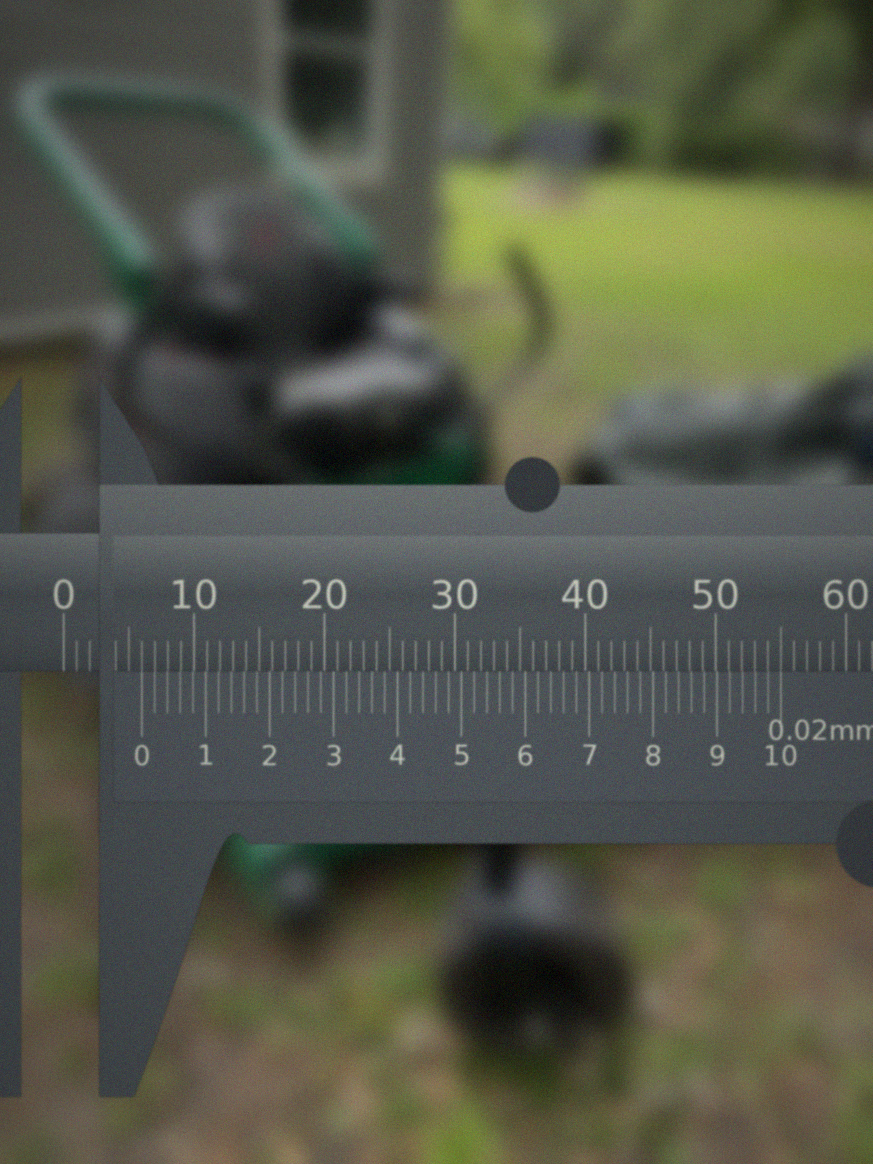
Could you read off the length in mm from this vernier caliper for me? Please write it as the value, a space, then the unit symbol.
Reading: 6.0 mm
